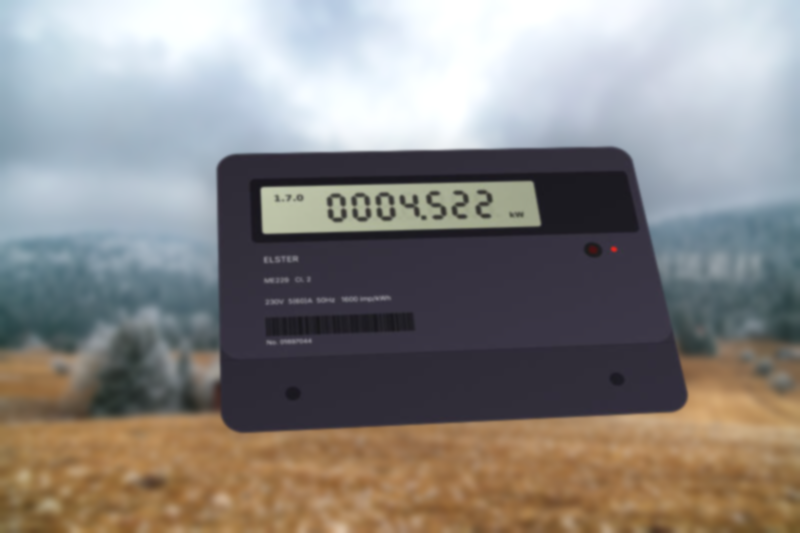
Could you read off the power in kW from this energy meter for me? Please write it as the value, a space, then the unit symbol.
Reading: 4.522 kW
